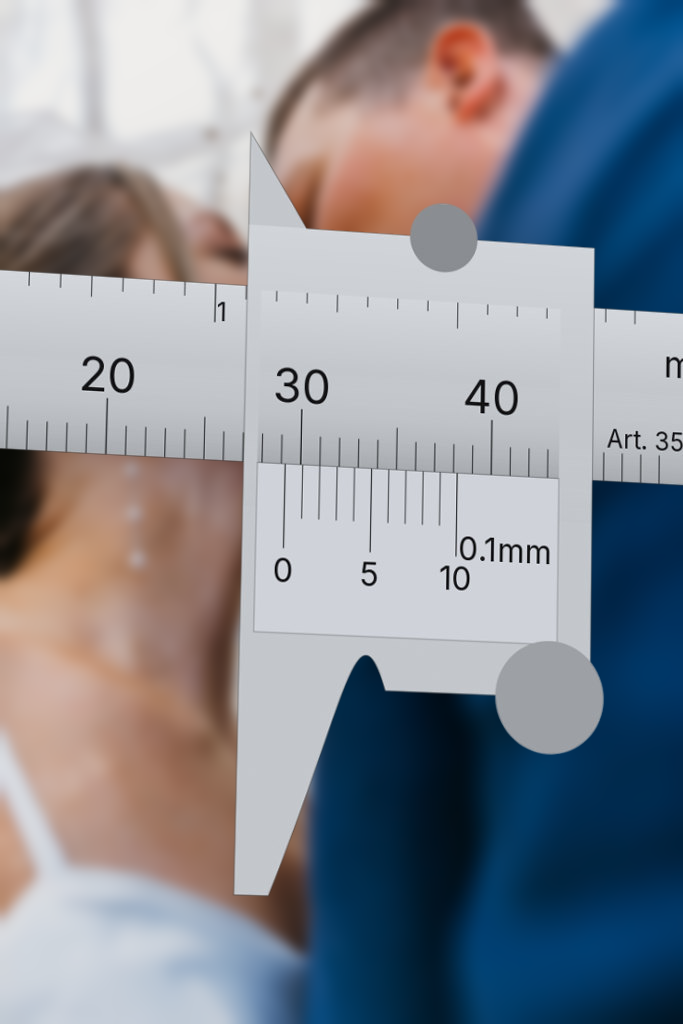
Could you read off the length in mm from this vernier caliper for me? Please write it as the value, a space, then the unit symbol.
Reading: 29.2 mm
